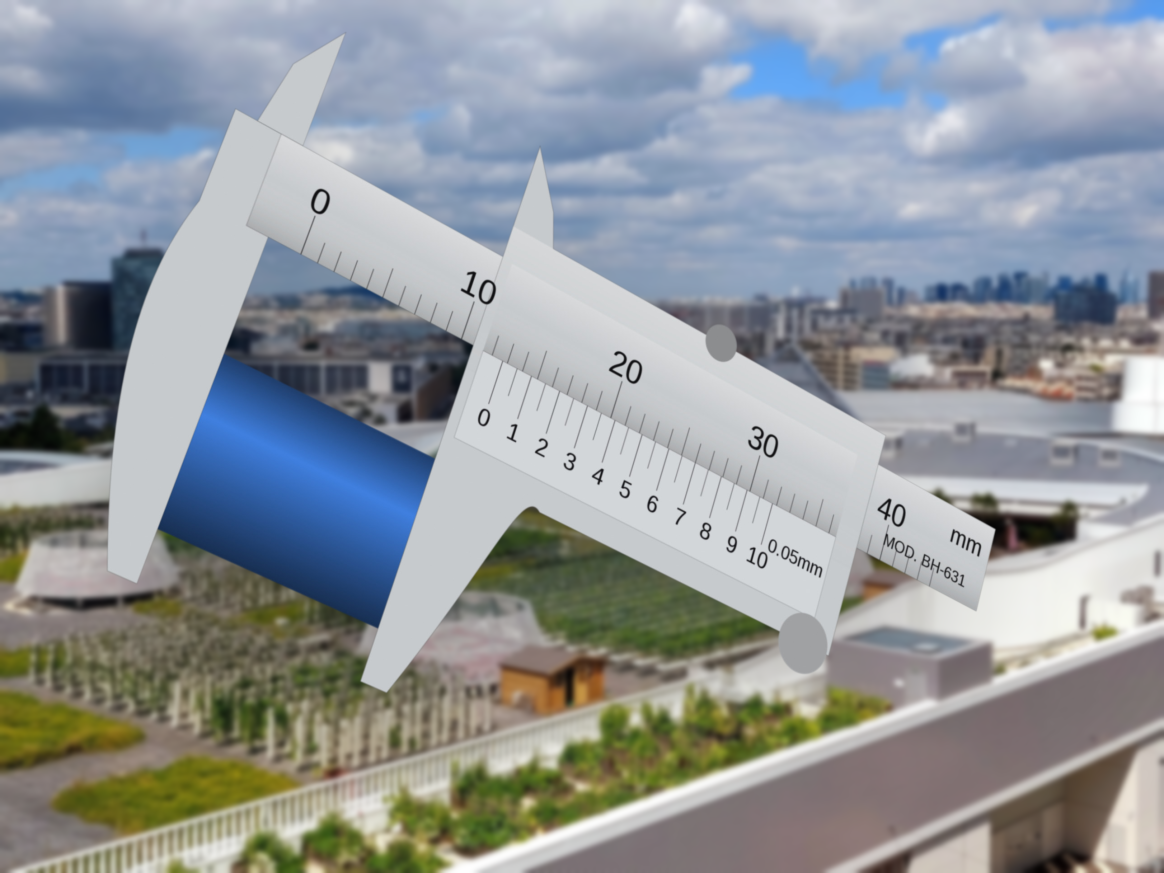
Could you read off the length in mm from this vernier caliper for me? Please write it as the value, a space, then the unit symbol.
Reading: 12.7 mm
